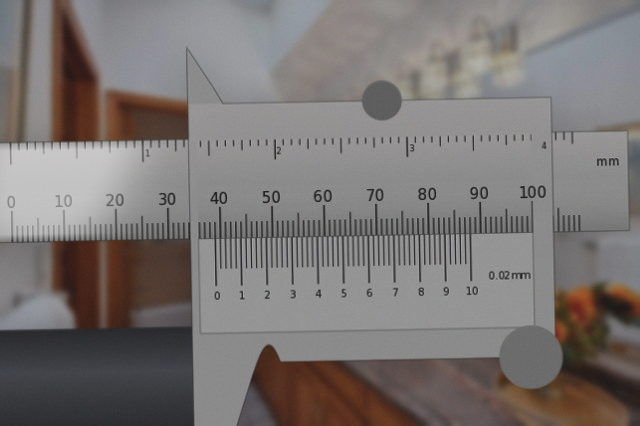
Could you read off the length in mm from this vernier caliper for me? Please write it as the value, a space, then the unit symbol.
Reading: 39.0 mm
